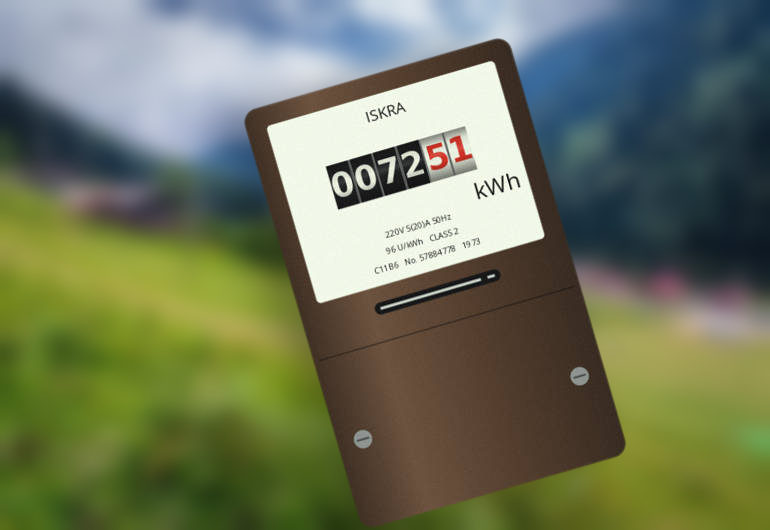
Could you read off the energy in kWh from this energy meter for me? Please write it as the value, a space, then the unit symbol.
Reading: 72.51 kWh
